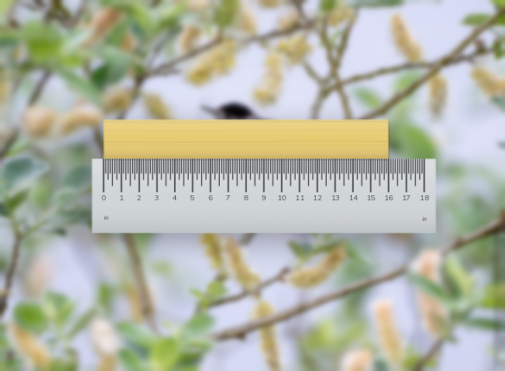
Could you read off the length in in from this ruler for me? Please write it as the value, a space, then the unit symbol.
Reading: 16 in
